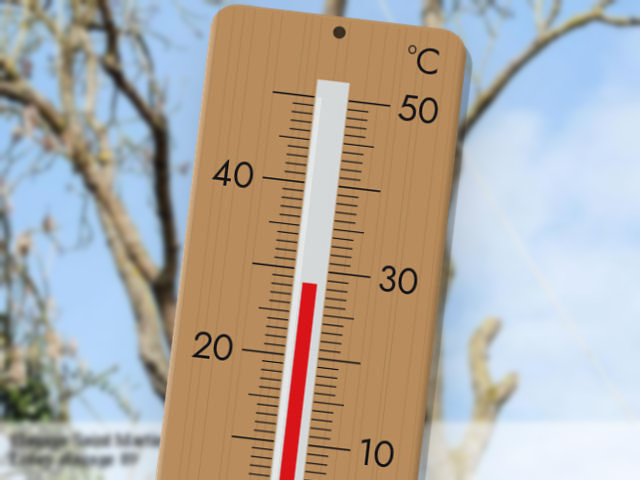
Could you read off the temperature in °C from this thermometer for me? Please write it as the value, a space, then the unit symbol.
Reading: 28.5 °C
